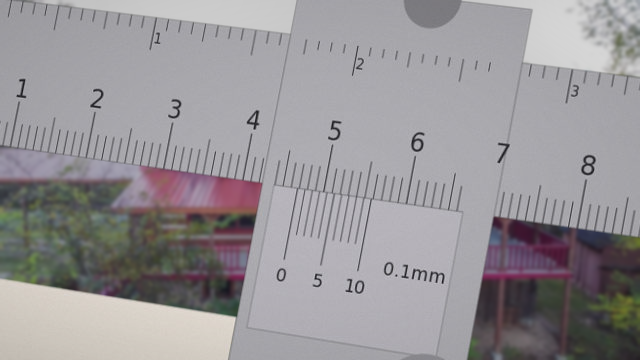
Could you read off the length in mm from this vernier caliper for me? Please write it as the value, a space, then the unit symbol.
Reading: 46.8 mm
